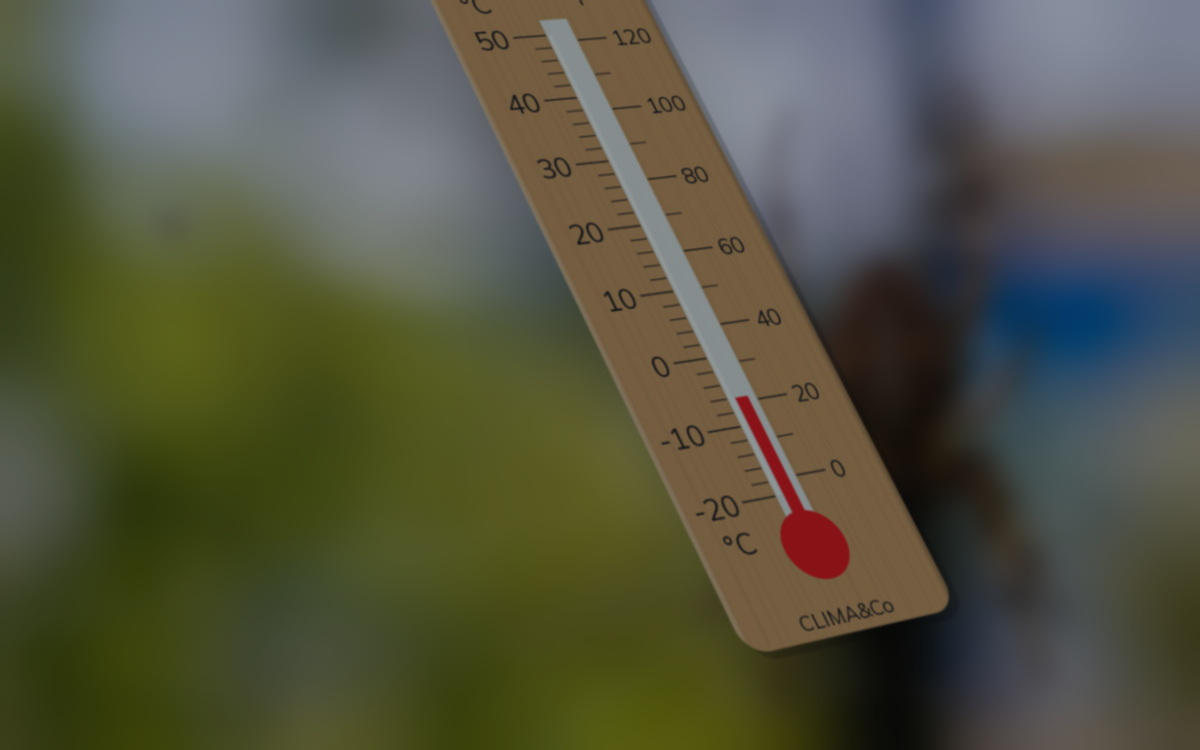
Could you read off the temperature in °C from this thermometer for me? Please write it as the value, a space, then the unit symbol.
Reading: -6 °C
